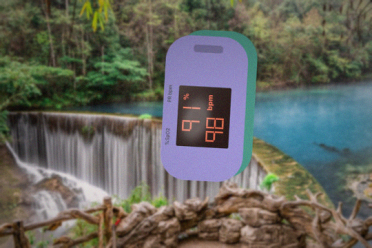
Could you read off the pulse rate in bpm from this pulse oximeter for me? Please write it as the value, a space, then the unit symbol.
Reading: 98 bpm
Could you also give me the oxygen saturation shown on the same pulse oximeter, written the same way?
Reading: 91 %
